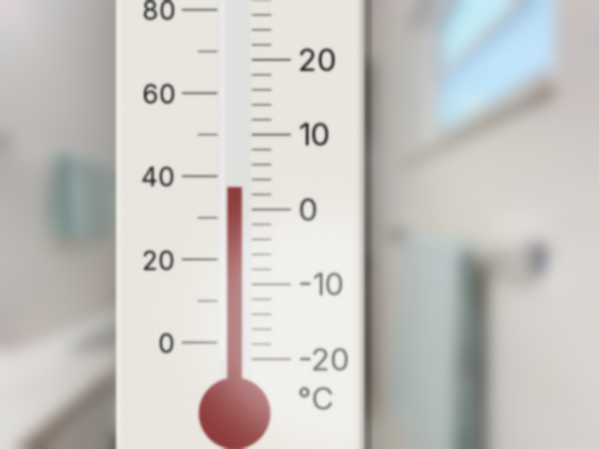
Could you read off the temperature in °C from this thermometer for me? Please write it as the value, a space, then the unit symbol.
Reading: 3 °C
